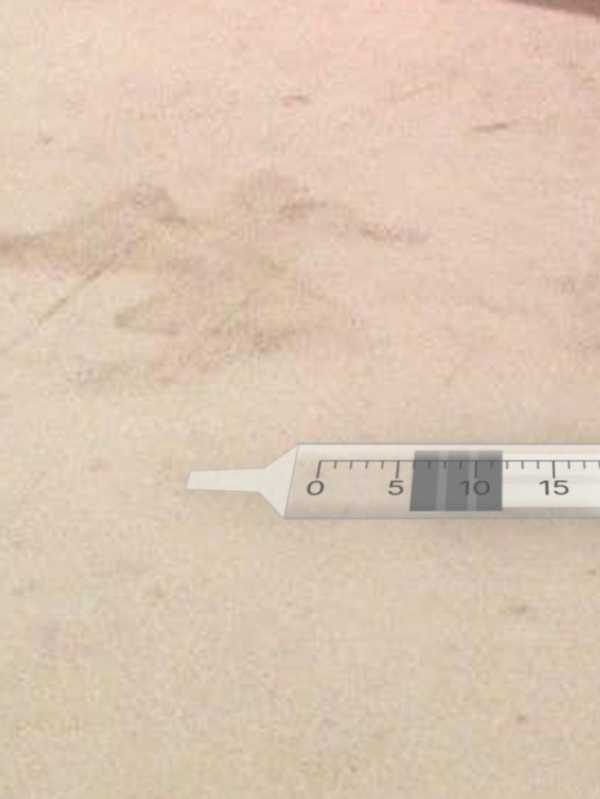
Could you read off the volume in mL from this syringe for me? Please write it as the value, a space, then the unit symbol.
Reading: 6 mL
